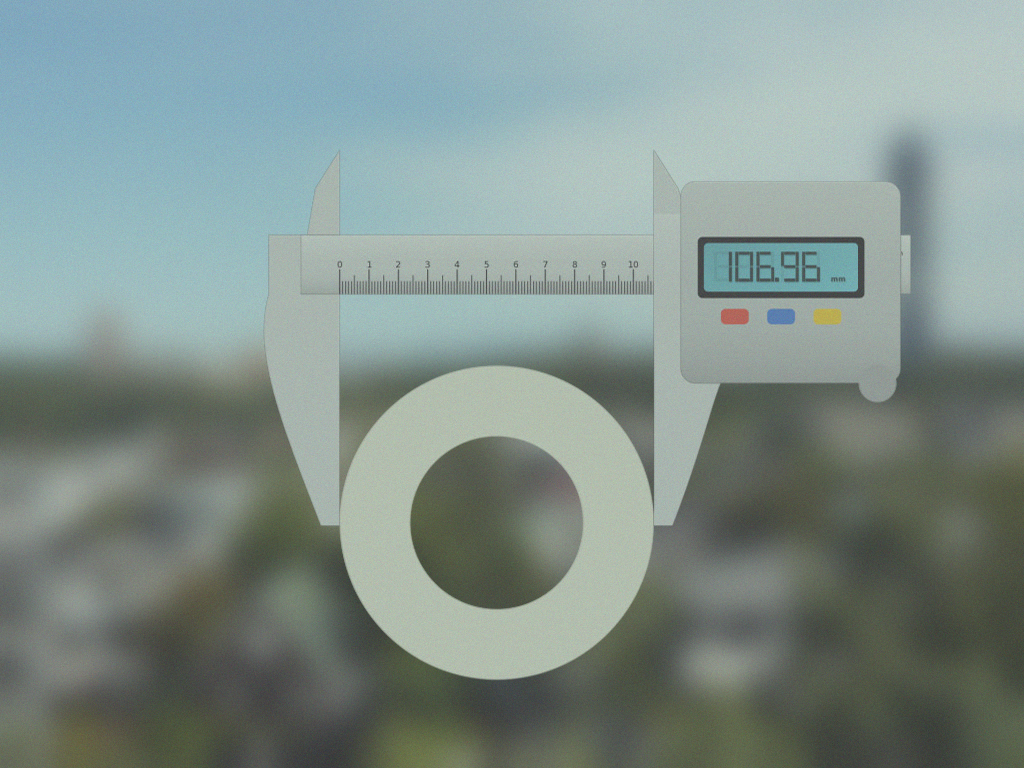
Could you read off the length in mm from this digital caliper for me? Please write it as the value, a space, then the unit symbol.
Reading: 106.96 mm
